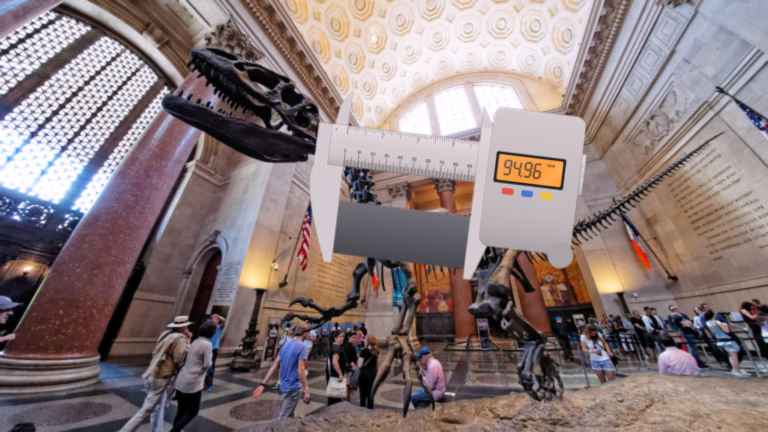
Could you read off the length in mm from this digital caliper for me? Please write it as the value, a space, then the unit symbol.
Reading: 94.96 mm
